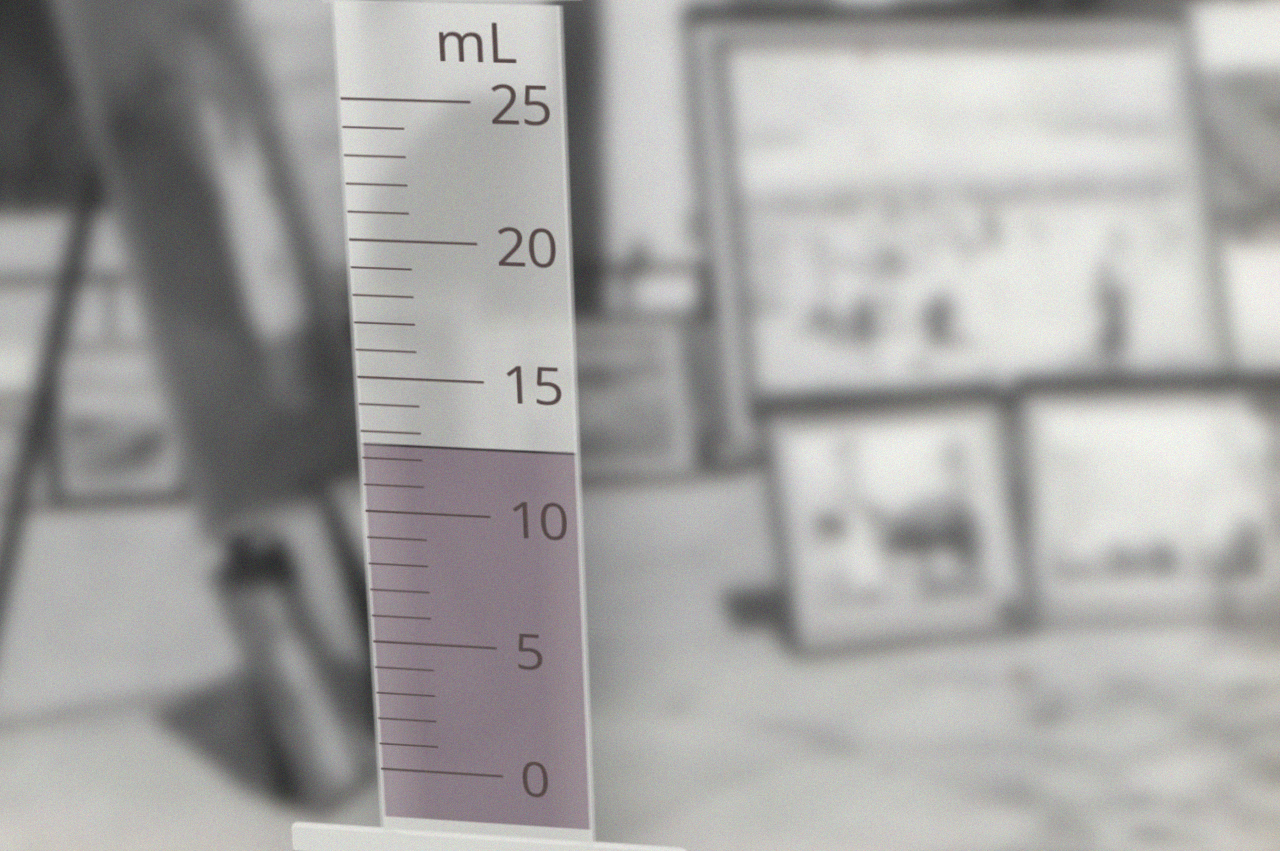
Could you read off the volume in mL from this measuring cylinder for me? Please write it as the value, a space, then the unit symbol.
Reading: 12.5 mL
